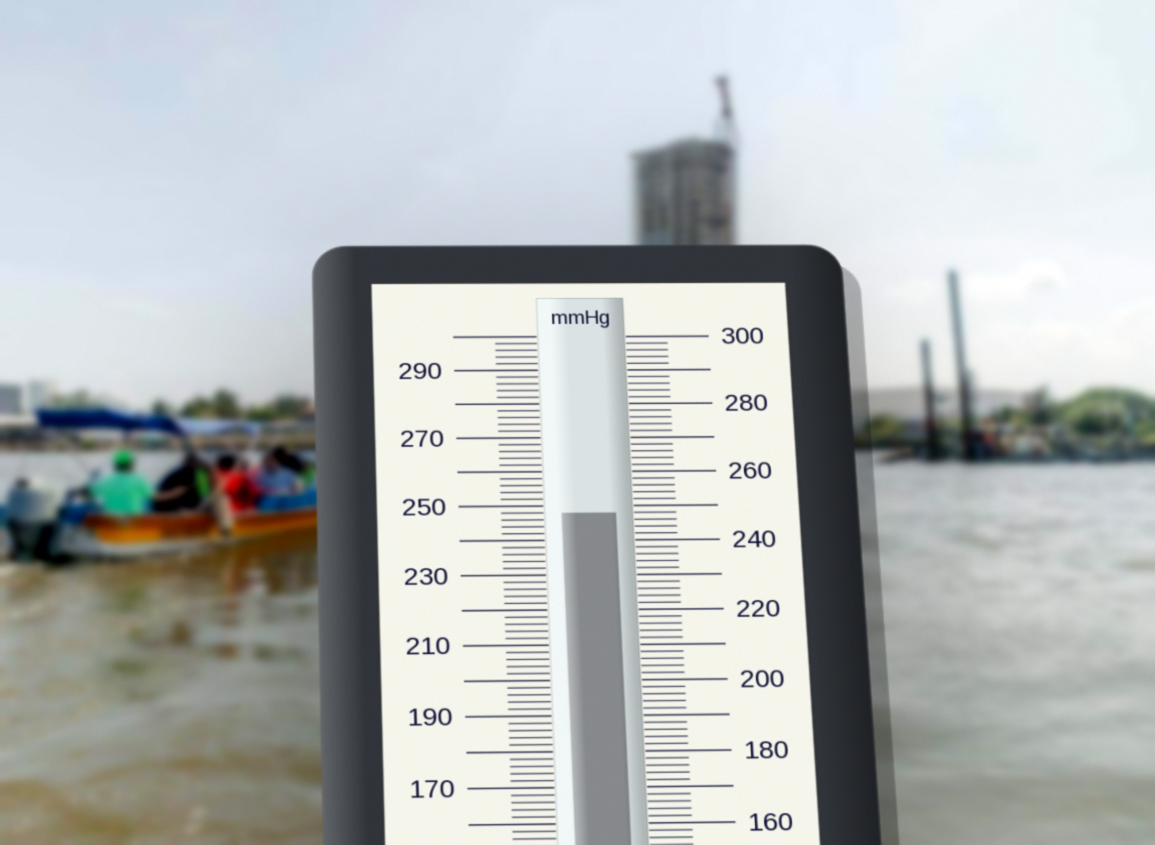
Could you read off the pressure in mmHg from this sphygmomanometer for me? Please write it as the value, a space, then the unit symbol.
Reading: 248 mmHg
